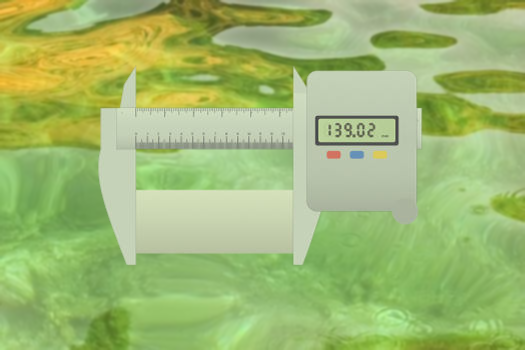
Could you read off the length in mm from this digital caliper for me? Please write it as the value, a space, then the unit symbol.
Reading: 139.02 mm
